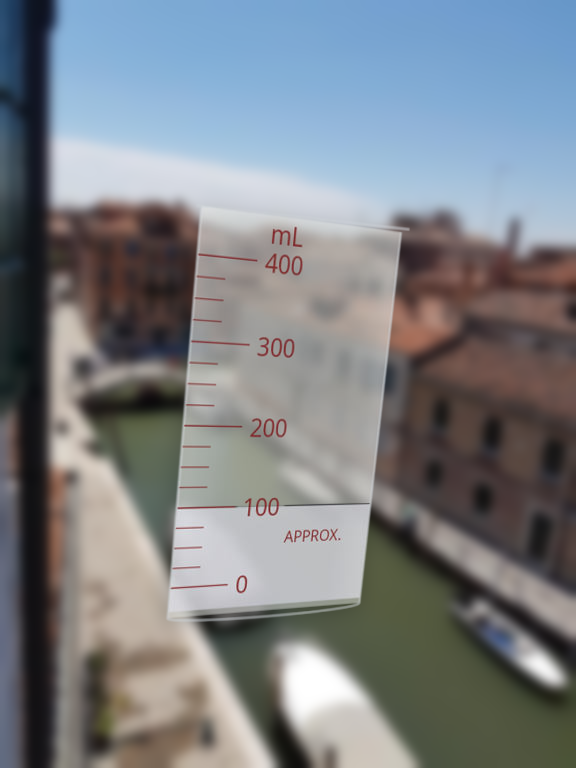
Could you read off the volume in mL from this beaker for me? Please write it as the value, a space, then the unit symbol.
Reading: 100 mL
